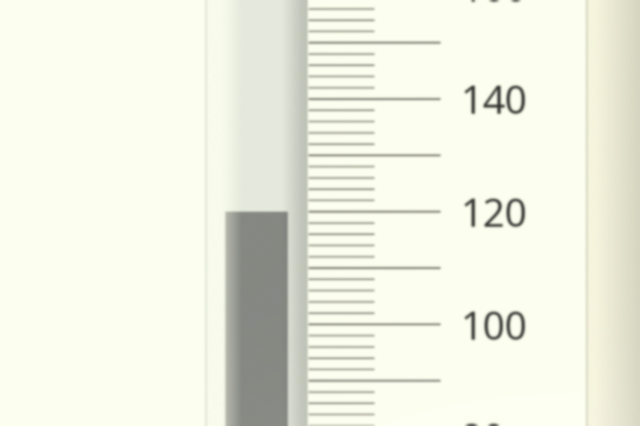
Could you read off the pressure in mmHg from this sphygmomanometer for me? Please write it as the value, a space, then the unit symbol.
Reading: 120 mmHg
